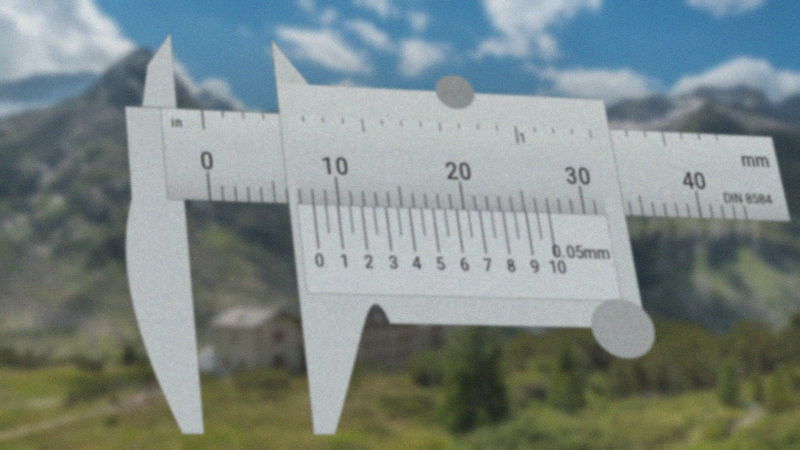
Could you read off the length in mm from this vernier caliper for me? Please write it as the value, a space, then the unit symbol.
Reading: 8.0 mm
